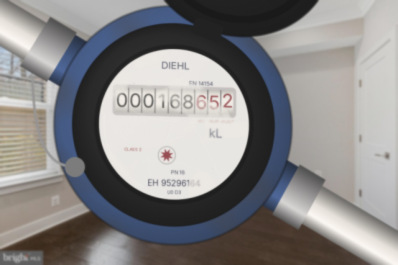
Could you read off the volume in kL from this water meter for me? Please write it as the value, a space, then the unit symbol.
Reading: 168.652 kL
